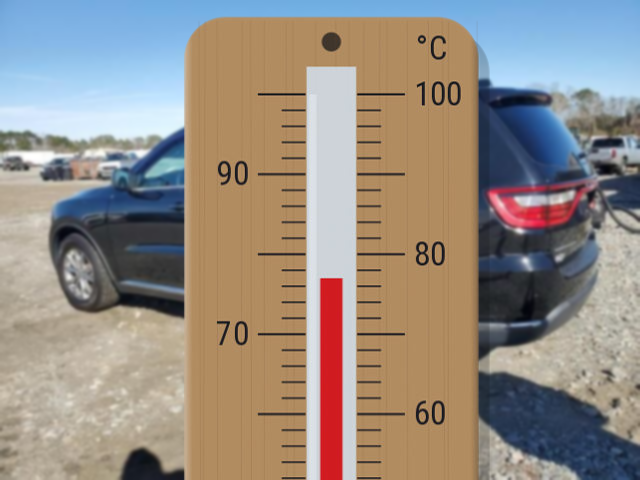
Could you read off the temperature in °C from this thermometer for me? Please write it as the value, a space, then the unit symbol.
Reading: 77 °C
